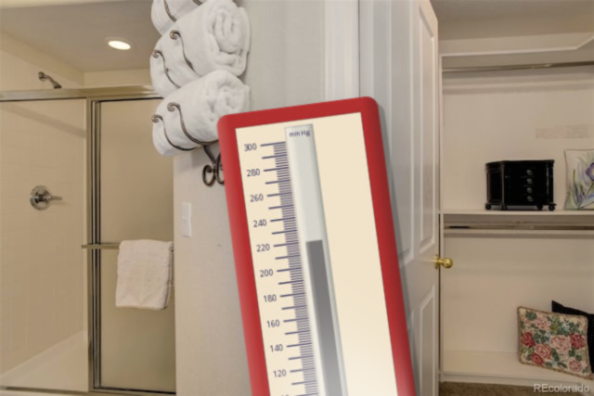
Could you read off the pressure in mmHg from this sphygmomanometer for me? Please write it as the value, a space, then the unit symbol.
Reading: 220 mmHg
